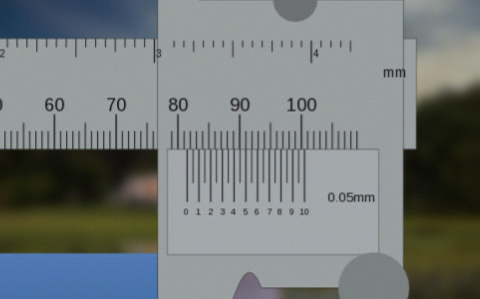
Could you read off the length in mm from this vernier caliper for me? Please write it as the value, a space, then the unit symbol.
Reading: 81.5 mm
